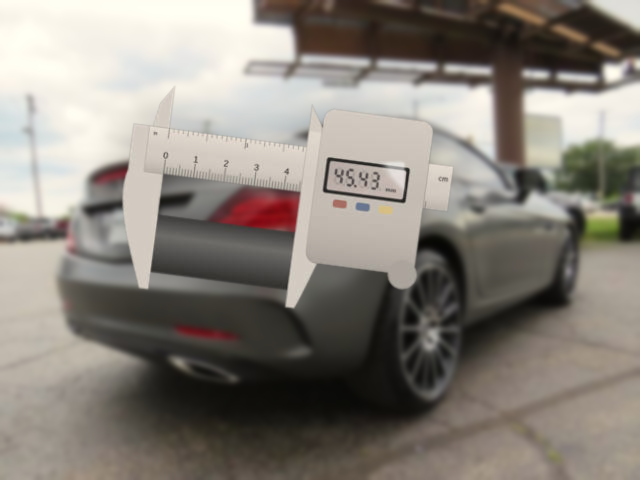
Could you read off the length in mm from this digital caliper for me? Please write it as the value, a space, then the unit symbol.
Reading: 45.43 mm
